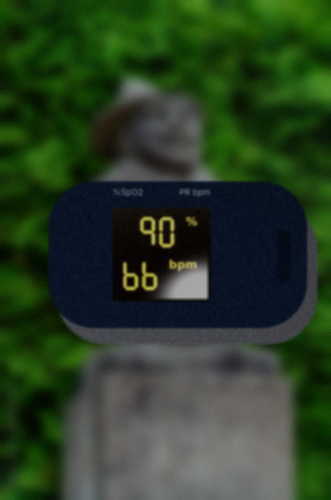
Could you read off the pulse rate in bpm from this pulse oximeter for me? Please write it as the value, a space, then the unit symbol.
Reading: 66 bpm
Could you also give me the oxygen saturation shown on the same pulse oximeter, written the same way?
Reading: 90 %
